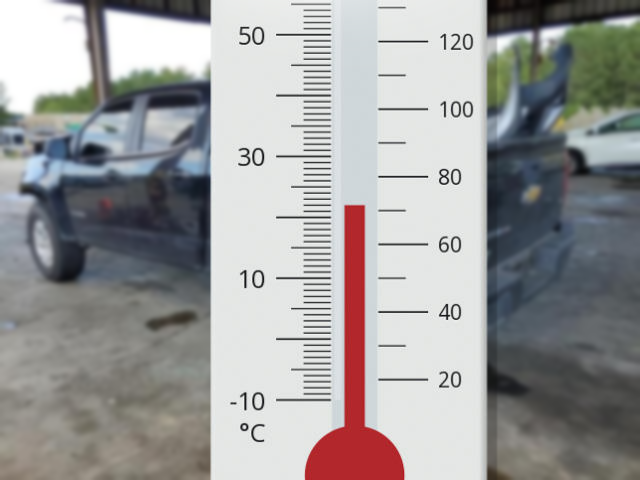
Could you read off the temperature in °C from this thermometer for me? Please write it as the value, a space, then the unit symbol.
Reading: 22 °C
